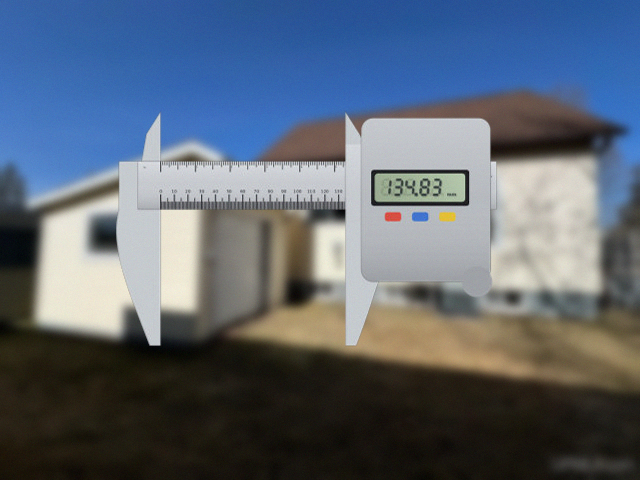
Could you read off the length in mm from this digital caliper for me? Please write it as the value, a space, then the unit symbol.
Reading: 134.83 mm
